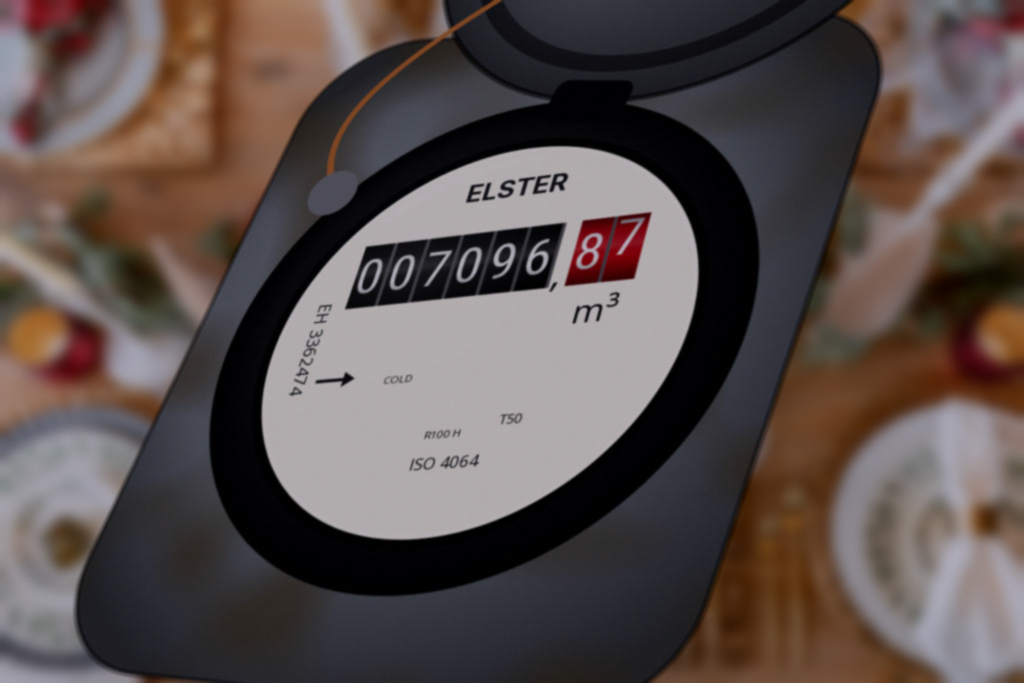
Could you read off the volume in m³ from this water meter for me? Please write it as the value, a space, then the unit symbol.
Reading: 7096.87 m³
